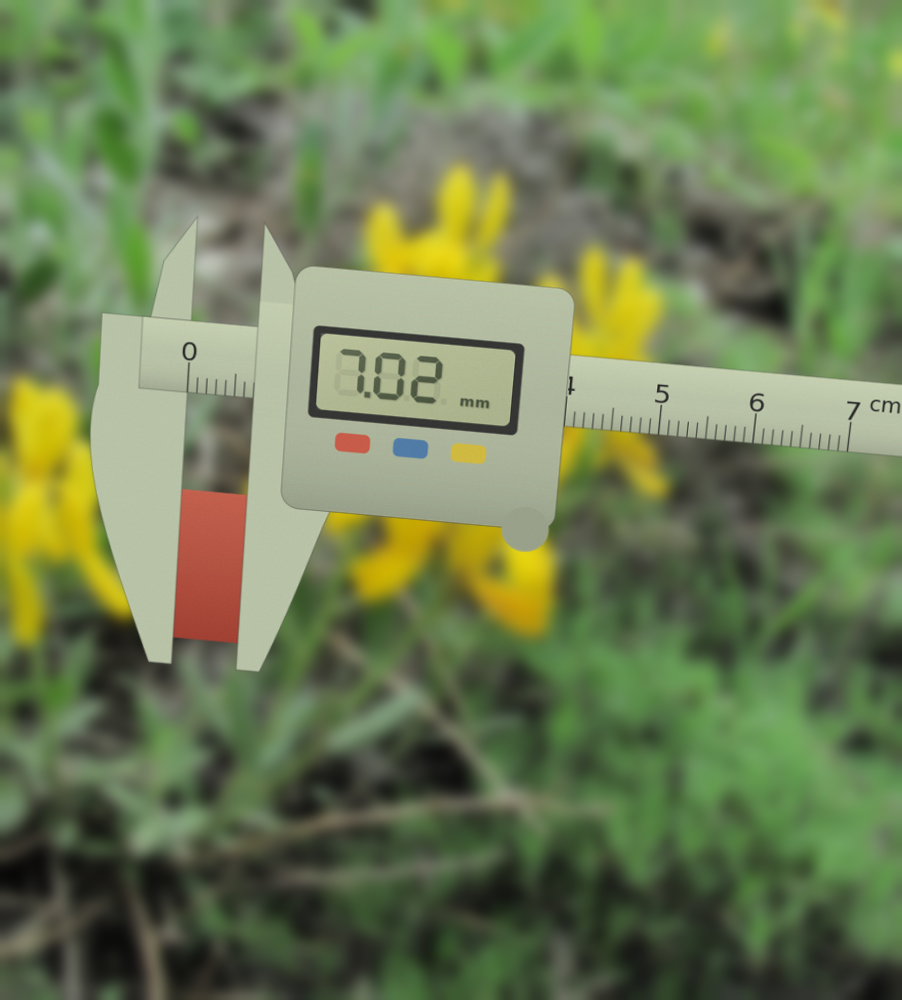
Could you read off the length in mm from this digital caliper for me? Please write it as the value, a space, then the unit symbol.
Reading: 7.02 mm
